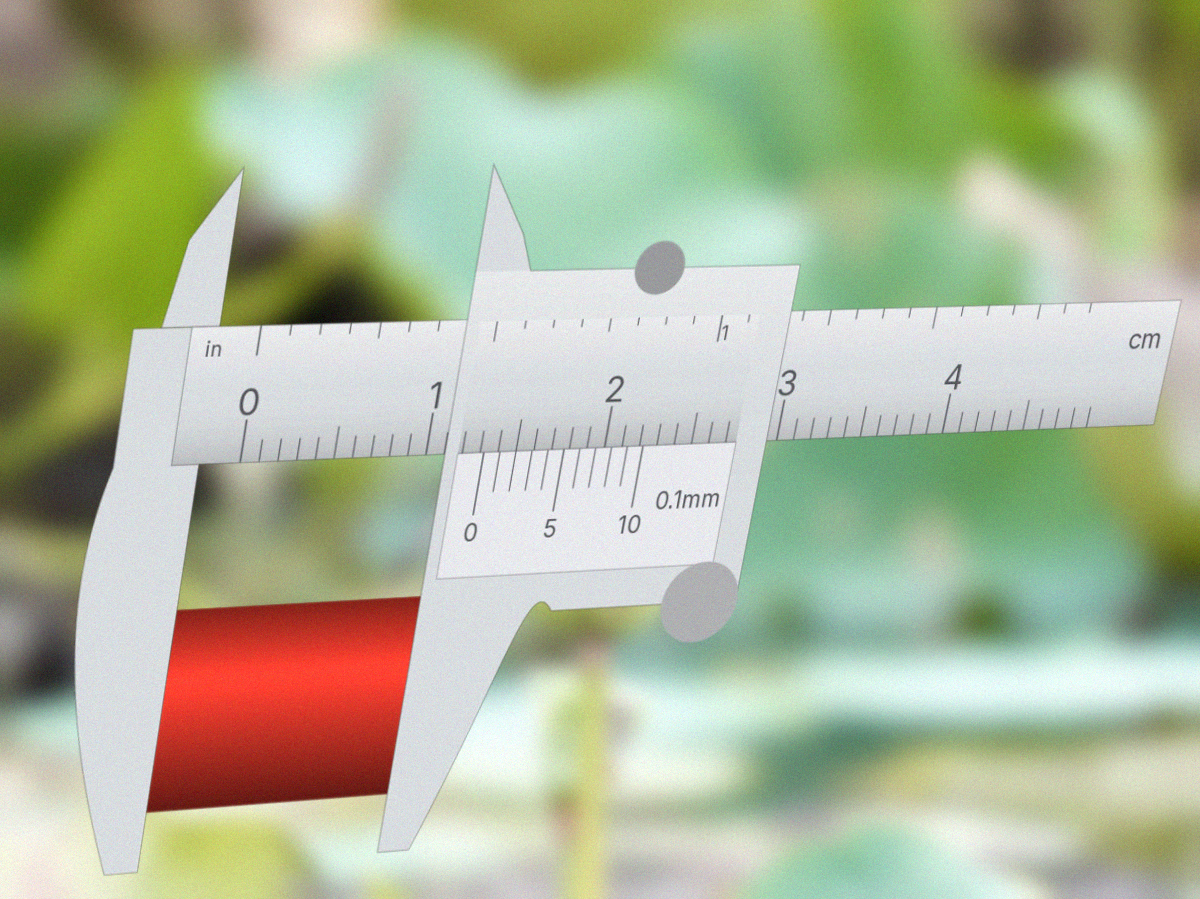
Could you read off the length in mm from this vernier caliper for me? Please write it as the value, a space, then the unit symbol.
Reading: 13.2 mm
